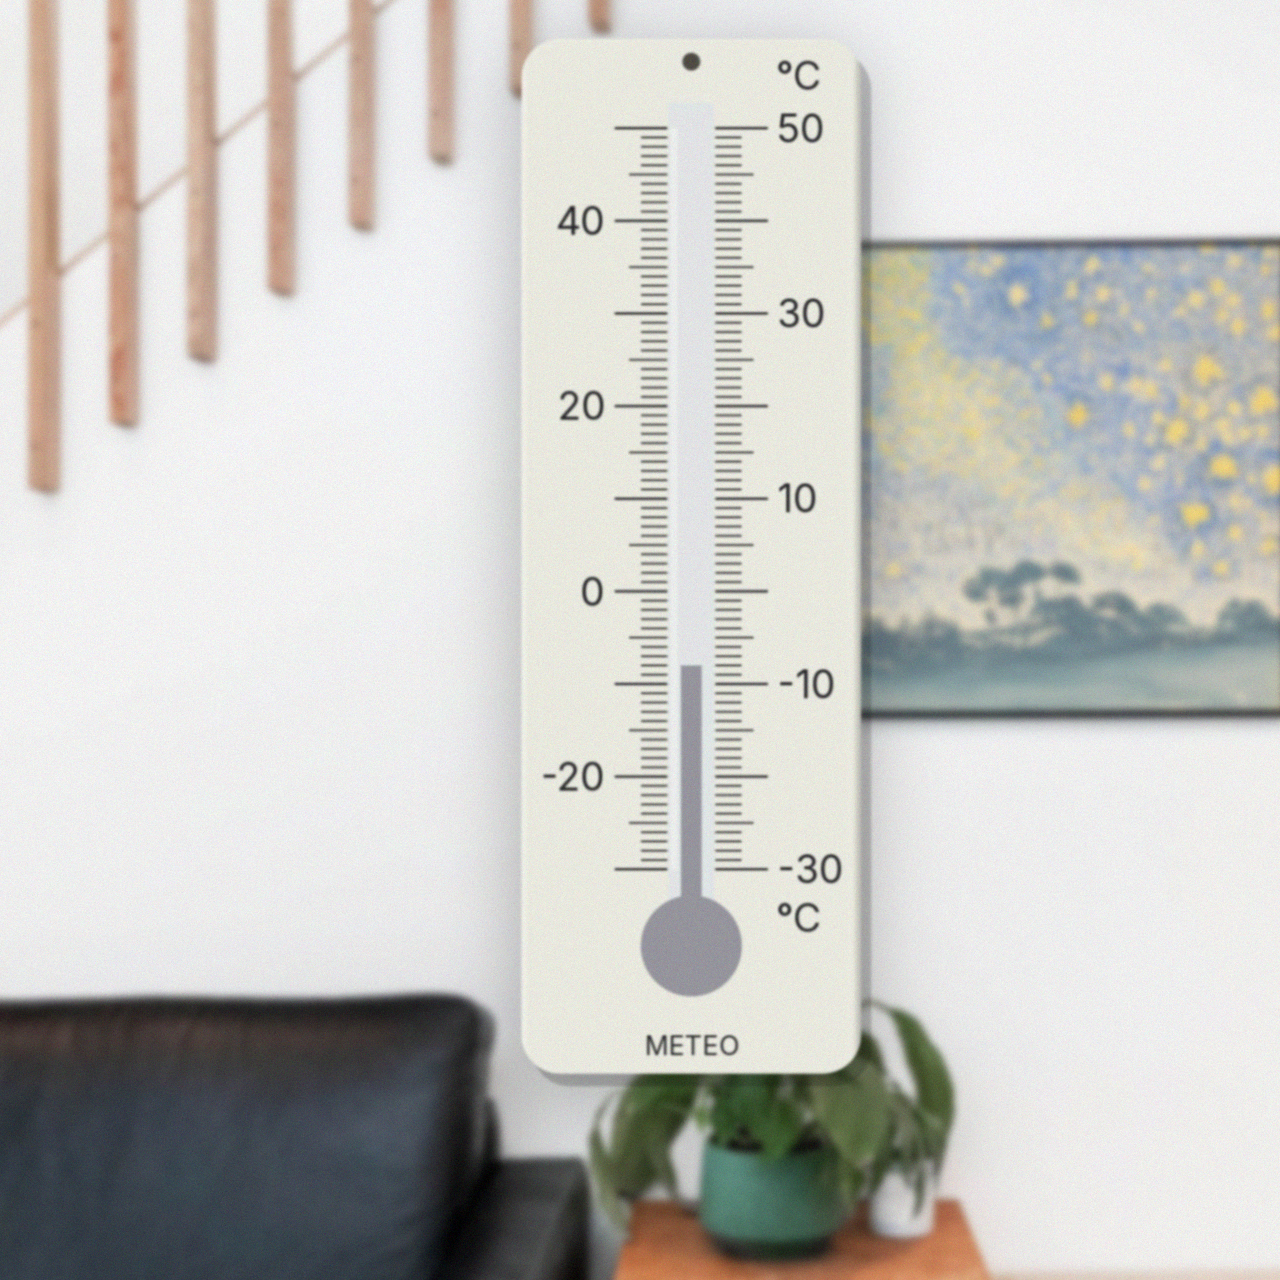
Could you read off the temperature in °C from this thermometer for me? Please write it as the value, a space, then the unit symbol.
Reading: -8 °C
